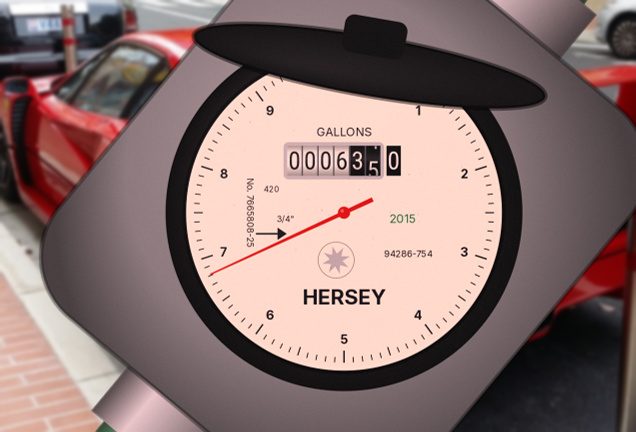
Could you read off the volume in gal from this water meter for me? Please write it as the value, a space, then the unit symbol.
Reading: 6346.8 gal
